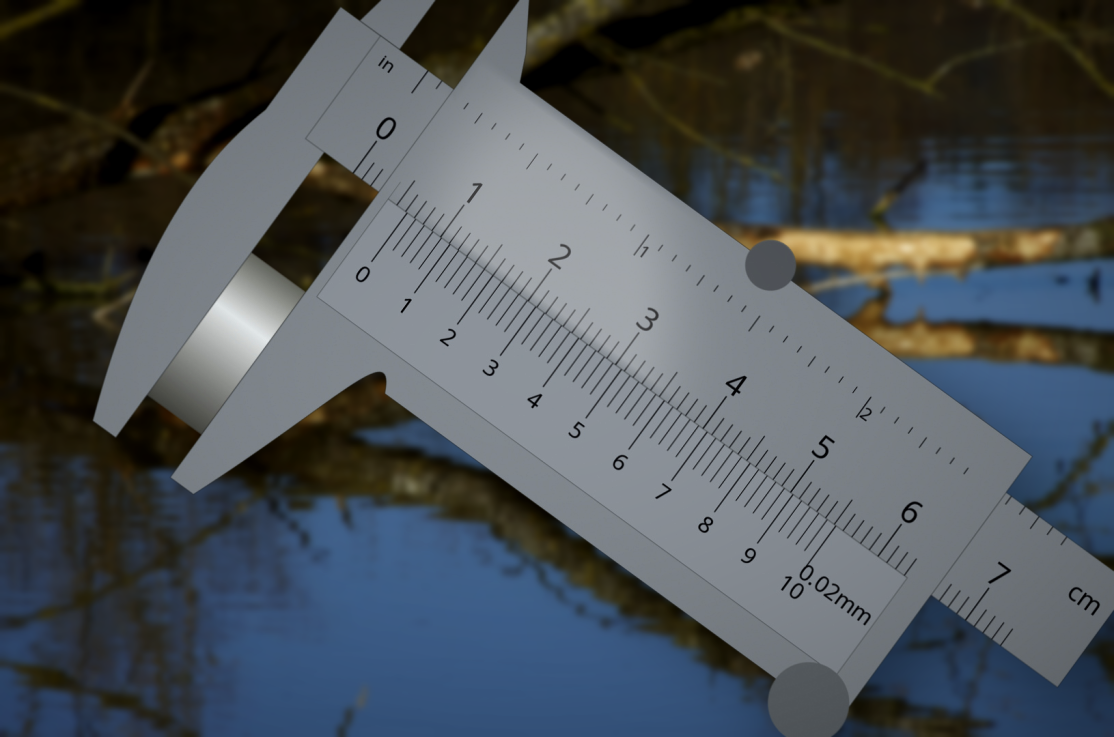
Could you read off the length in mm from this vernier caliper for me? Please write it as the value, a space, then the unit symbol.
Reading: 6.2 mm
